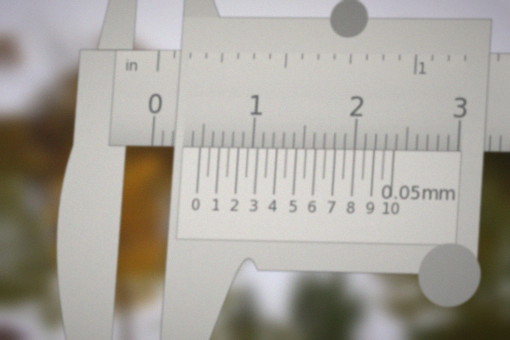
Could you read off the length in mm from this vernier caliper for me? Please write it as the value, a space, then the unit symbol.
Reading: 4.8 mm
